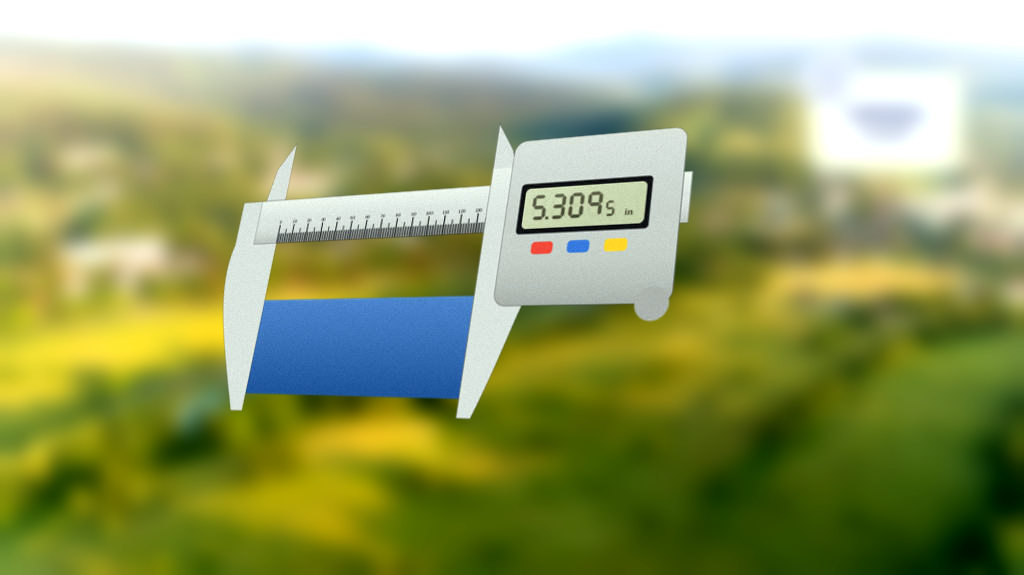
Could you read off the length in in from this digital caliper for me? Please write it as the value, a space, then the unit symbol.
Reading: 5.3095 in
